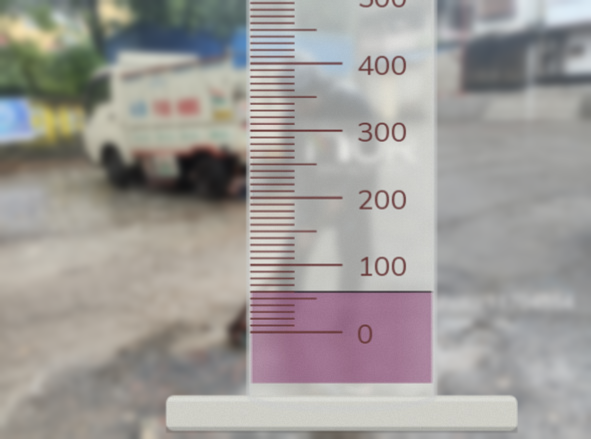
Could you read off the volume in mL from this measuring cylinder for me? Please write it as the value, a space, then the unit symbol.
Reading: 60 mL
